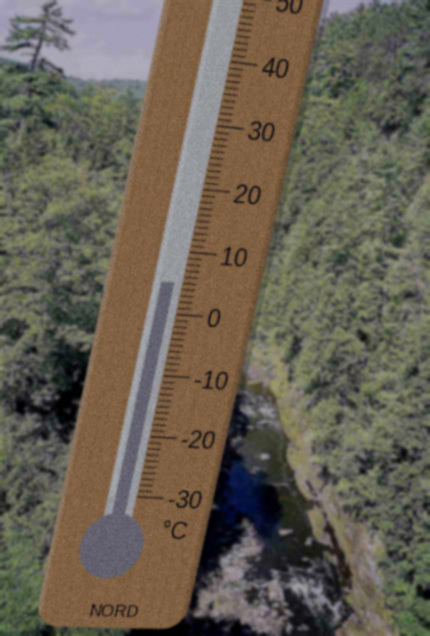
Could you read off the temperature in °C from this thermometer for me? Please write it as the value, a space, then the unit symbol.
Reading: 5 °C
